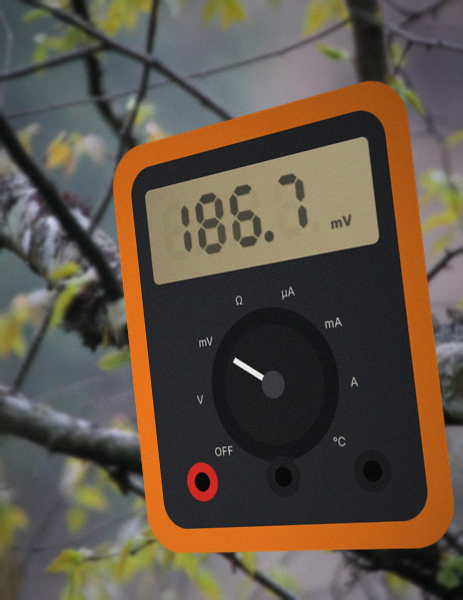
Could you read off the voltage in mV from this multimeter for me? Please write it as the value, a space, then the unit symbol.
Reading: 186.7 mV
